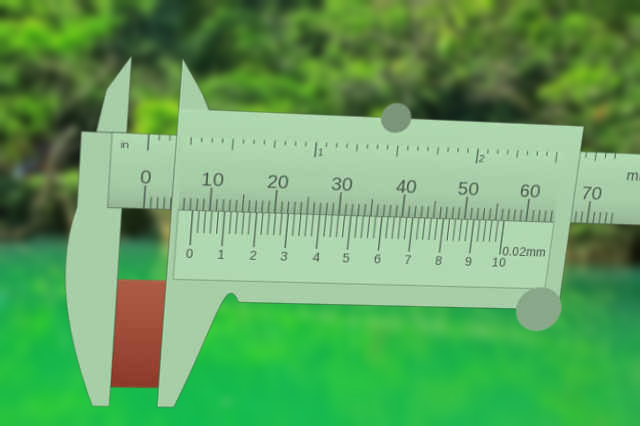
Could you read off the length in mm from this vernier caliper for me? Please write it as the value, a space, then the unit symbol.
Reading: 7.4 mm
